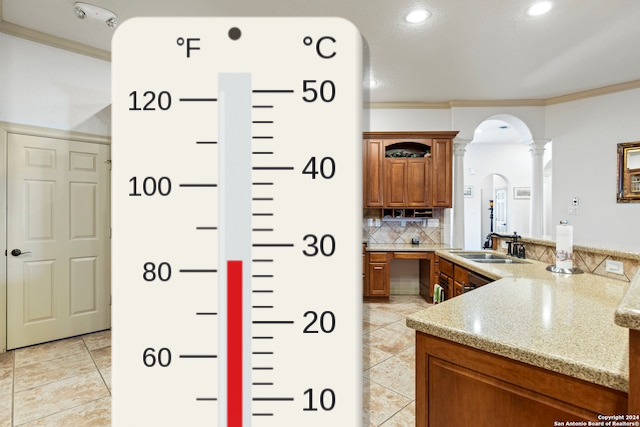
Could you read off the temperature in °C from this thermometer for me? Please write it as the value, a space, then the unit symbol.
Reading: 28 °C
